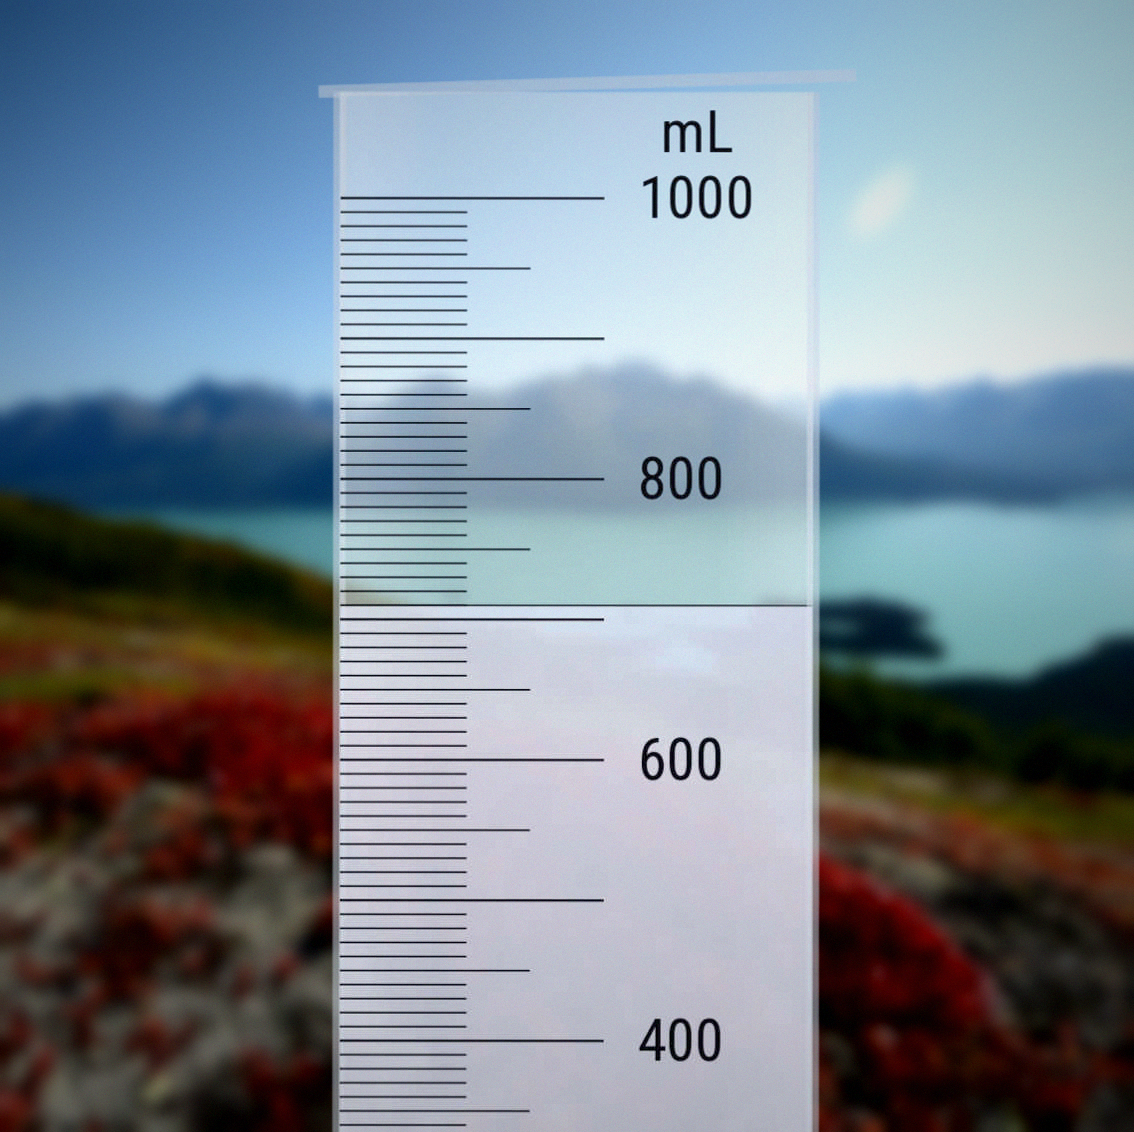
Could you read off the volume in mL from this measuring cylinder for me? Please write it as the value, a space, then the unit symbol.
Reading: 710 mL
